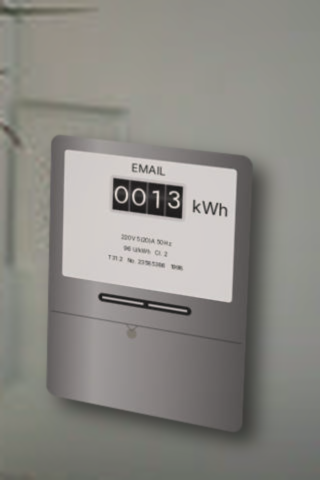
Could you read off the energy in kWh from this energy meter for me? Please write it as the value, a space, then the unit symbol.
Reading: 13 kWh
